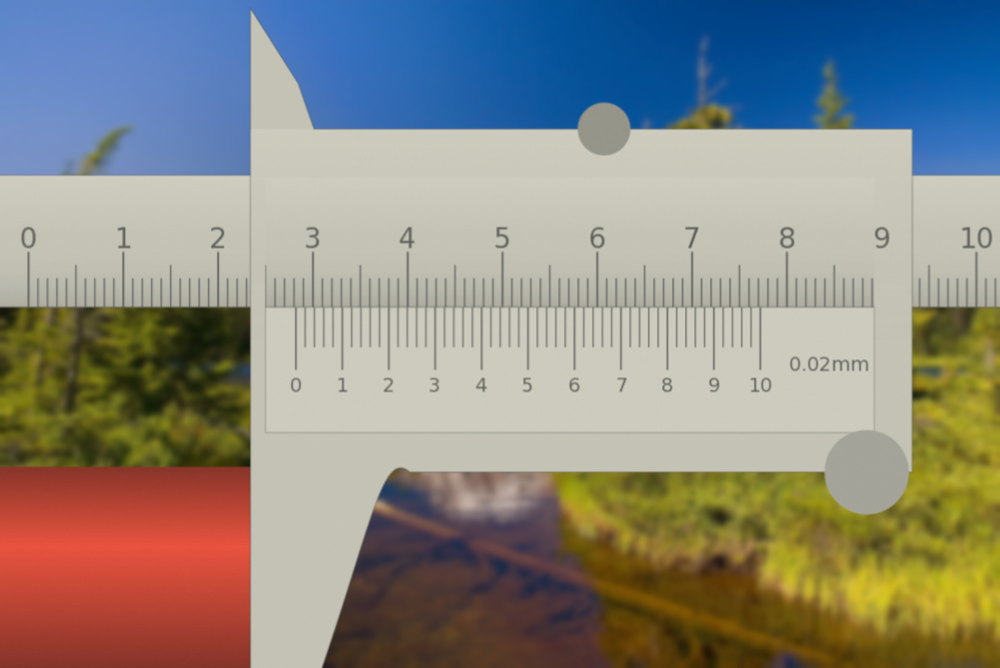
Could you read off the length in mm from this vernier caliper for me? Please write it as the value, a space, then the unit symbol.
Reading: 28.2 mm
